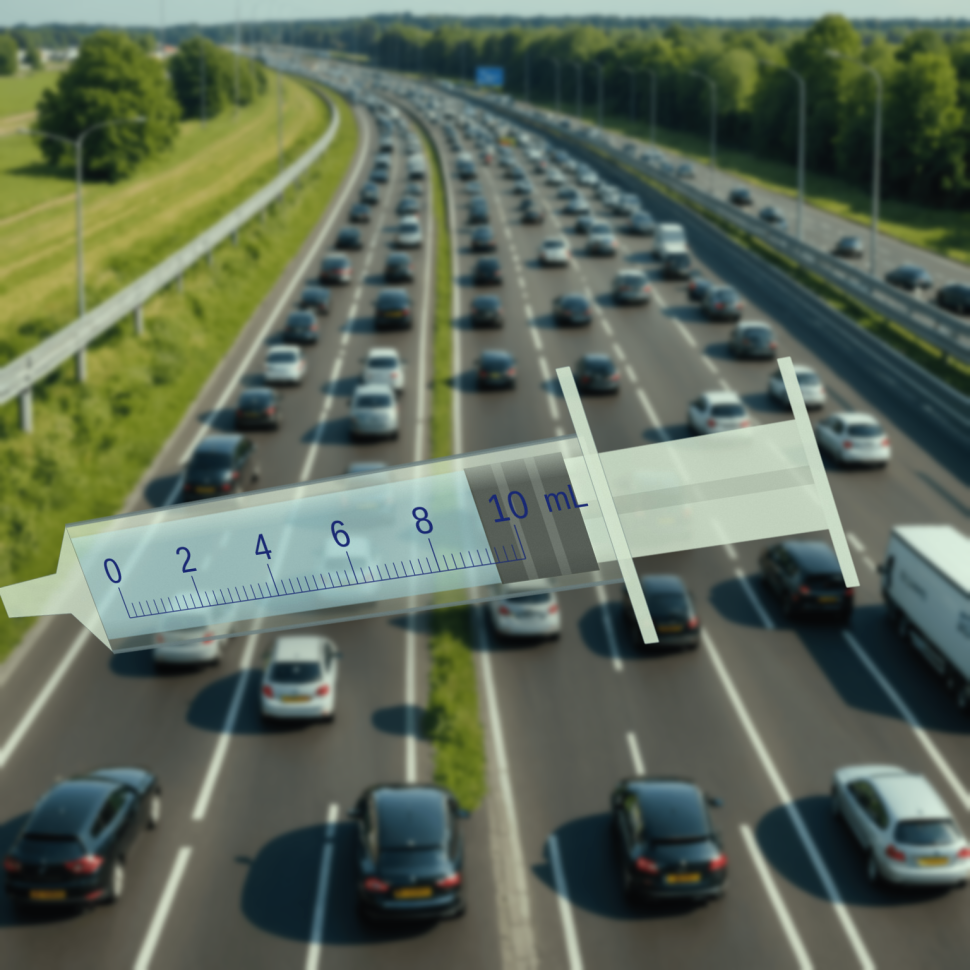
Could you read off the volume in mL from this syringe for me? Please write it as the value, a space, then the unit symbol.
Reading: 9.3 mL
